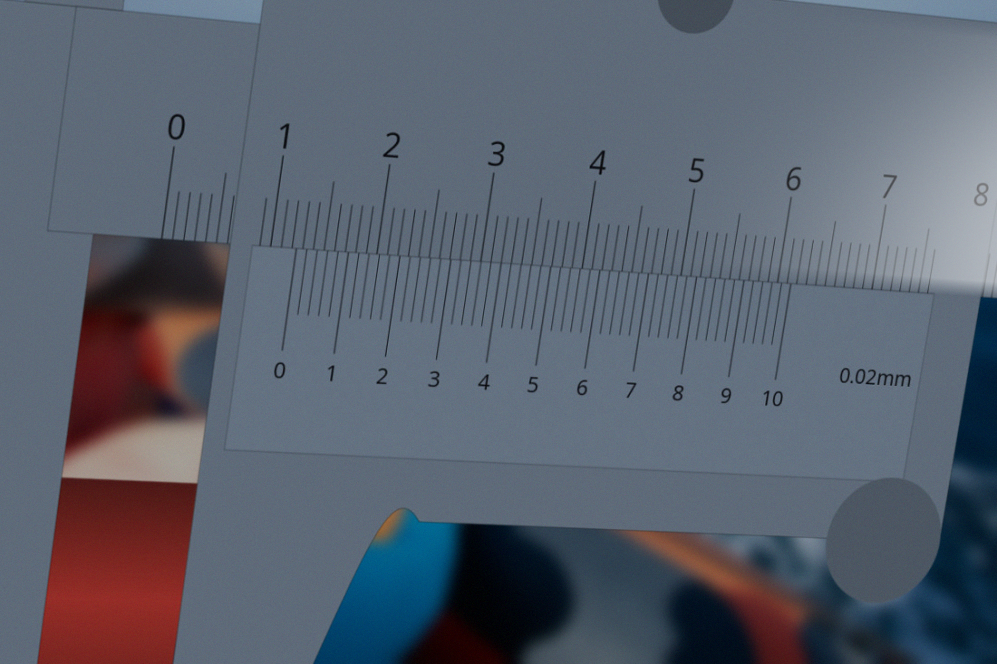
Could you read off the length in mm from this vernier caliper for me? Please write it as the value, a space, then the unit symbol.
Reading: 12.4 mm
